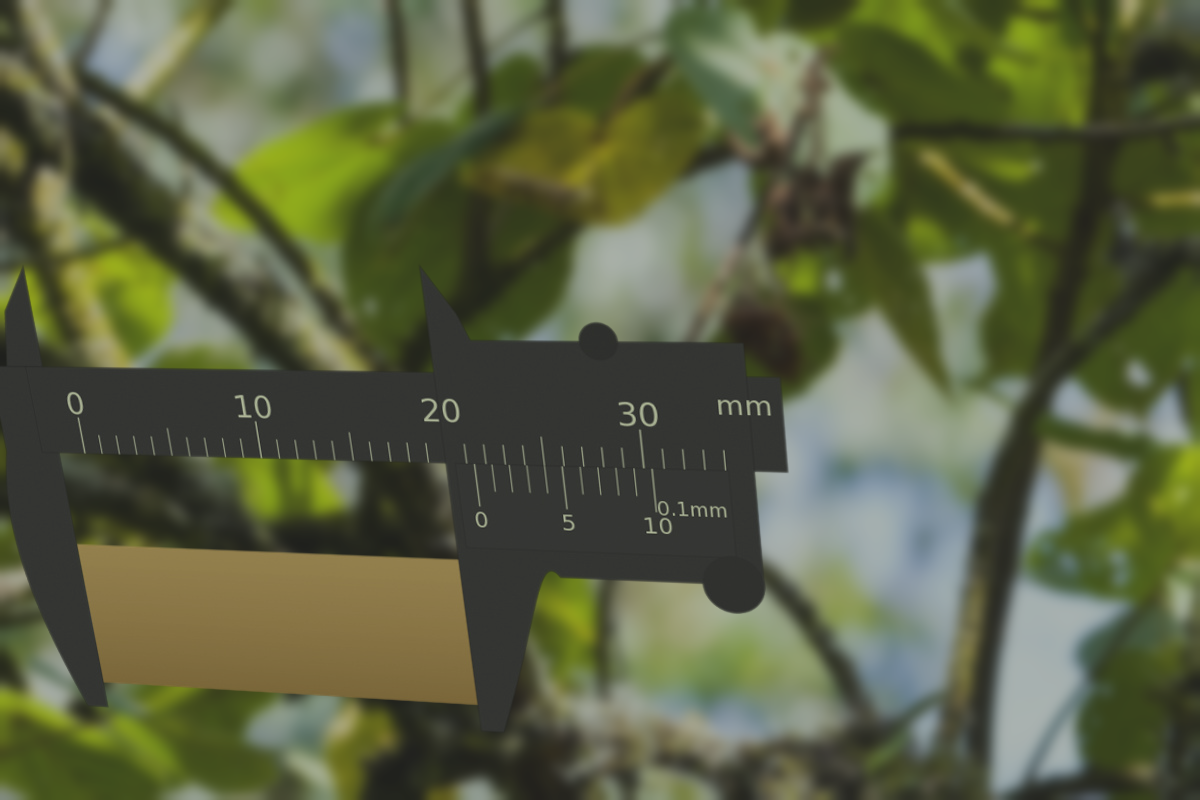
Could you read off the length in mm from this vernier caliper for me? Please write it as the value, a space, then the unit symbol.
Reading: 21.4 mm
